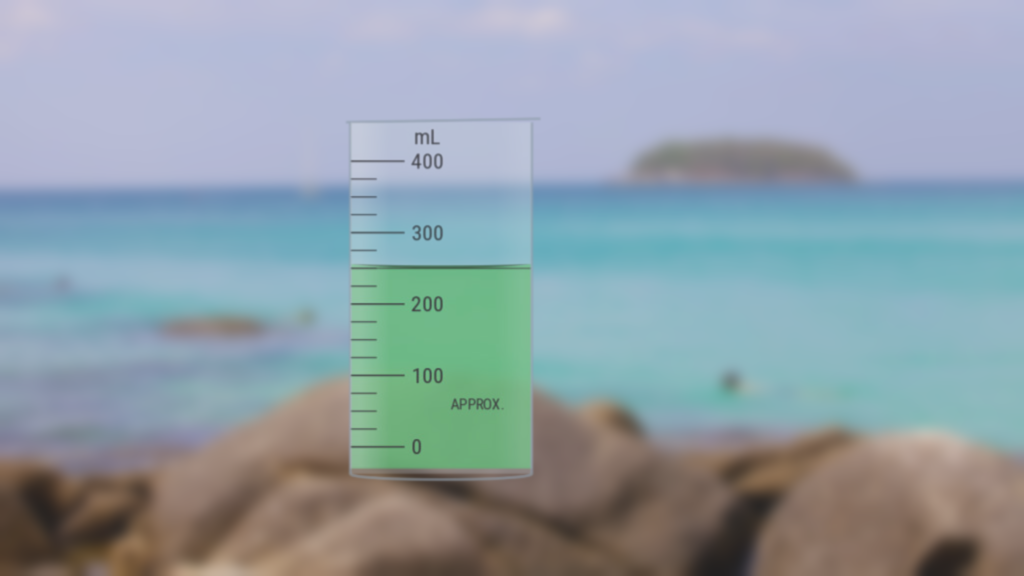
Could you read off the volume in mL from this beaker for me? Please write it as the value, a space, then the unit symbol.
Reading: 250 mL
